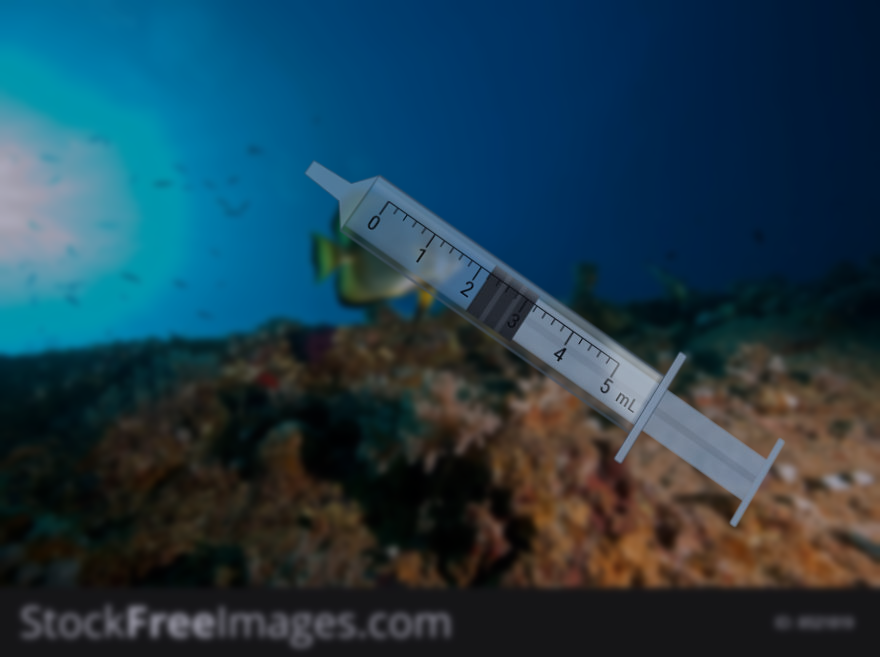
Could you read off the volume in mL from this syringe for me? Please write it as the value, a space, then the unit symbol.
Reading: 2.2 mL
